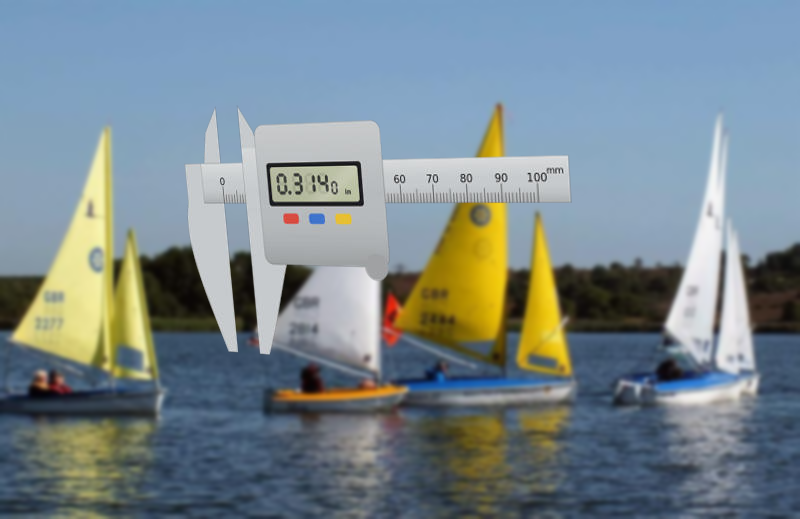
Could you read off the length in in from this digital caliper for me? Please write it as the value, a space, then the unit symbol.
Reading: 0.3140 in
